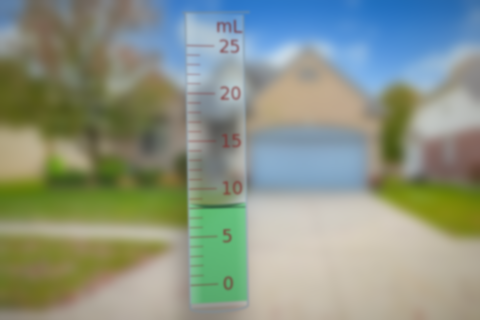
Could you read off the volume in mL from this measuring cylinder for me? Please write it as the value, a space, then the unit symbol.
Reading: 8 mL
